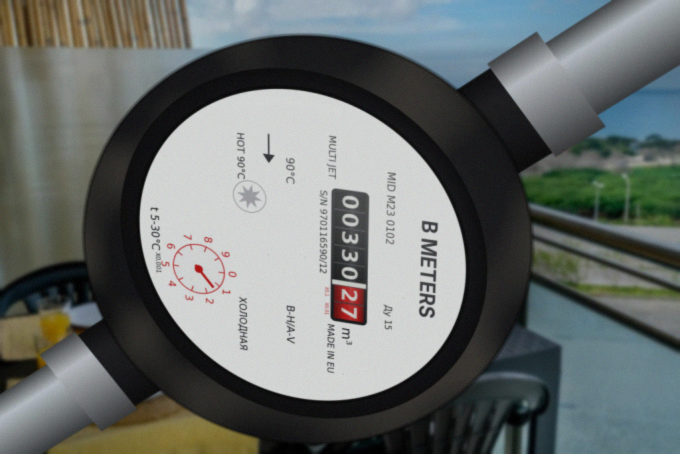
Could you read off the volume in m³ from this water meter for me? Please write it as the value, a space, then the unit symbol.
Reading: 330.271 m³
